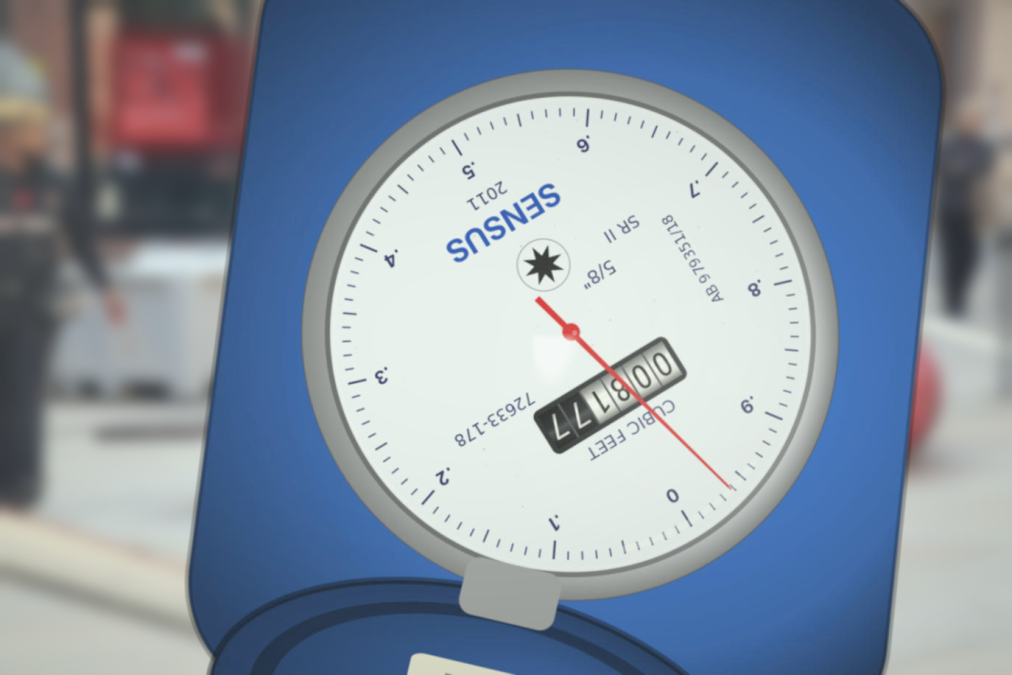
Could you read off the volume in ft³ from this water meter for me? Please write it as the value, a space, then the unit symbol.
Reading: 8176.96 ft³
